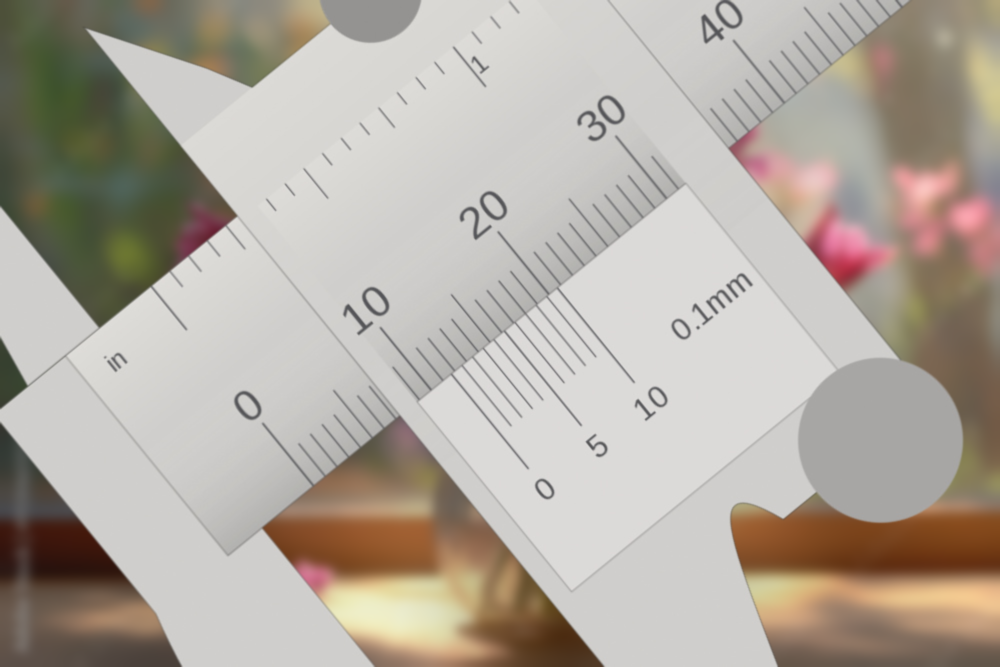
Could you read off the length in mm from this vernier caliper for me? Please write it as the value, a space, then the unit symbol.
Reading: 11.7 mm
